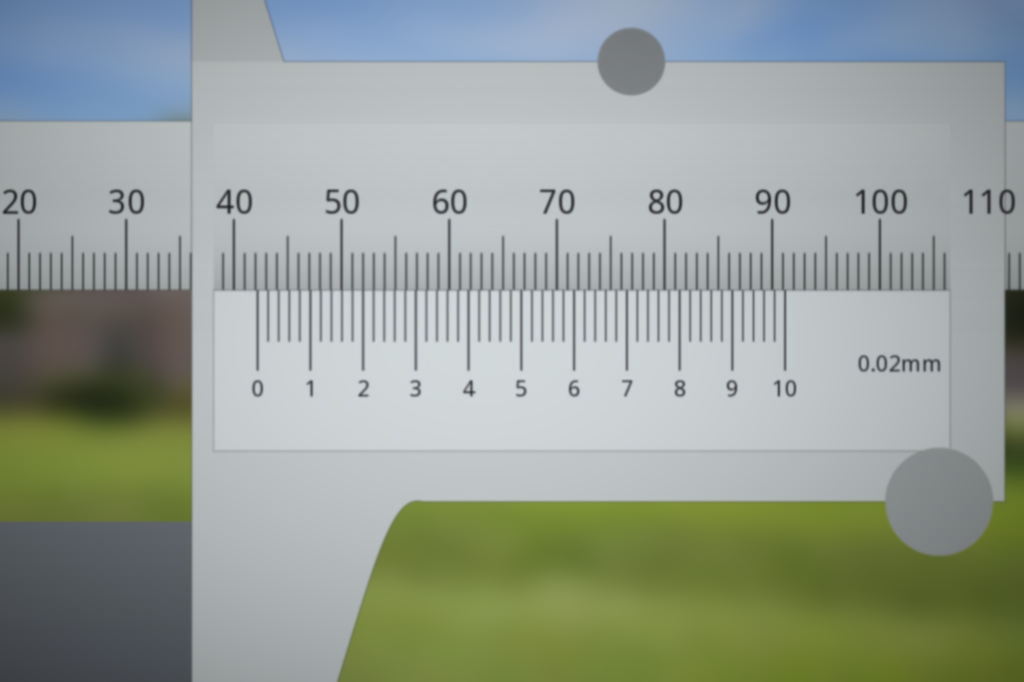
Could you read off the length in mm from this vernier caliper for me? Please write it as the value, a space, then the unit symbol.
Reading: 42.2 mm
